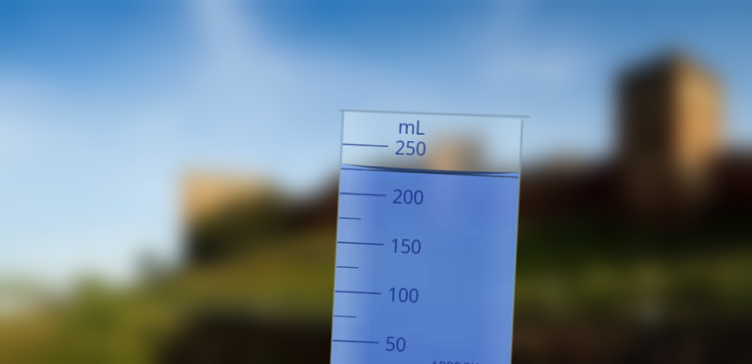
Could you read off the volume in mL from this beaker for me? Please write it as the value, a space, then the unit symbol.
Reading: 225 mL
